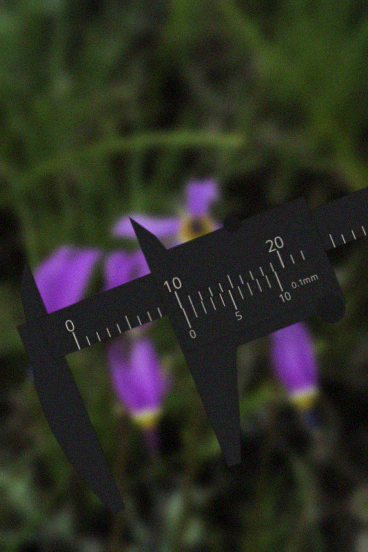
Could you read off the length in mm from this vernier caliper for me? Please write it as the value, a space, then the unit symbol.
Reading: 10.1 mm
